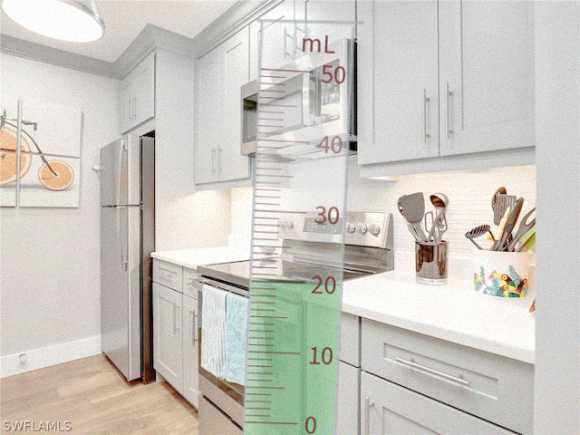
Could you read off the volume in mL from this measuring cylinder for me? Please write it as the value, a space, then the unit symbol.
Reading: 20 mL
